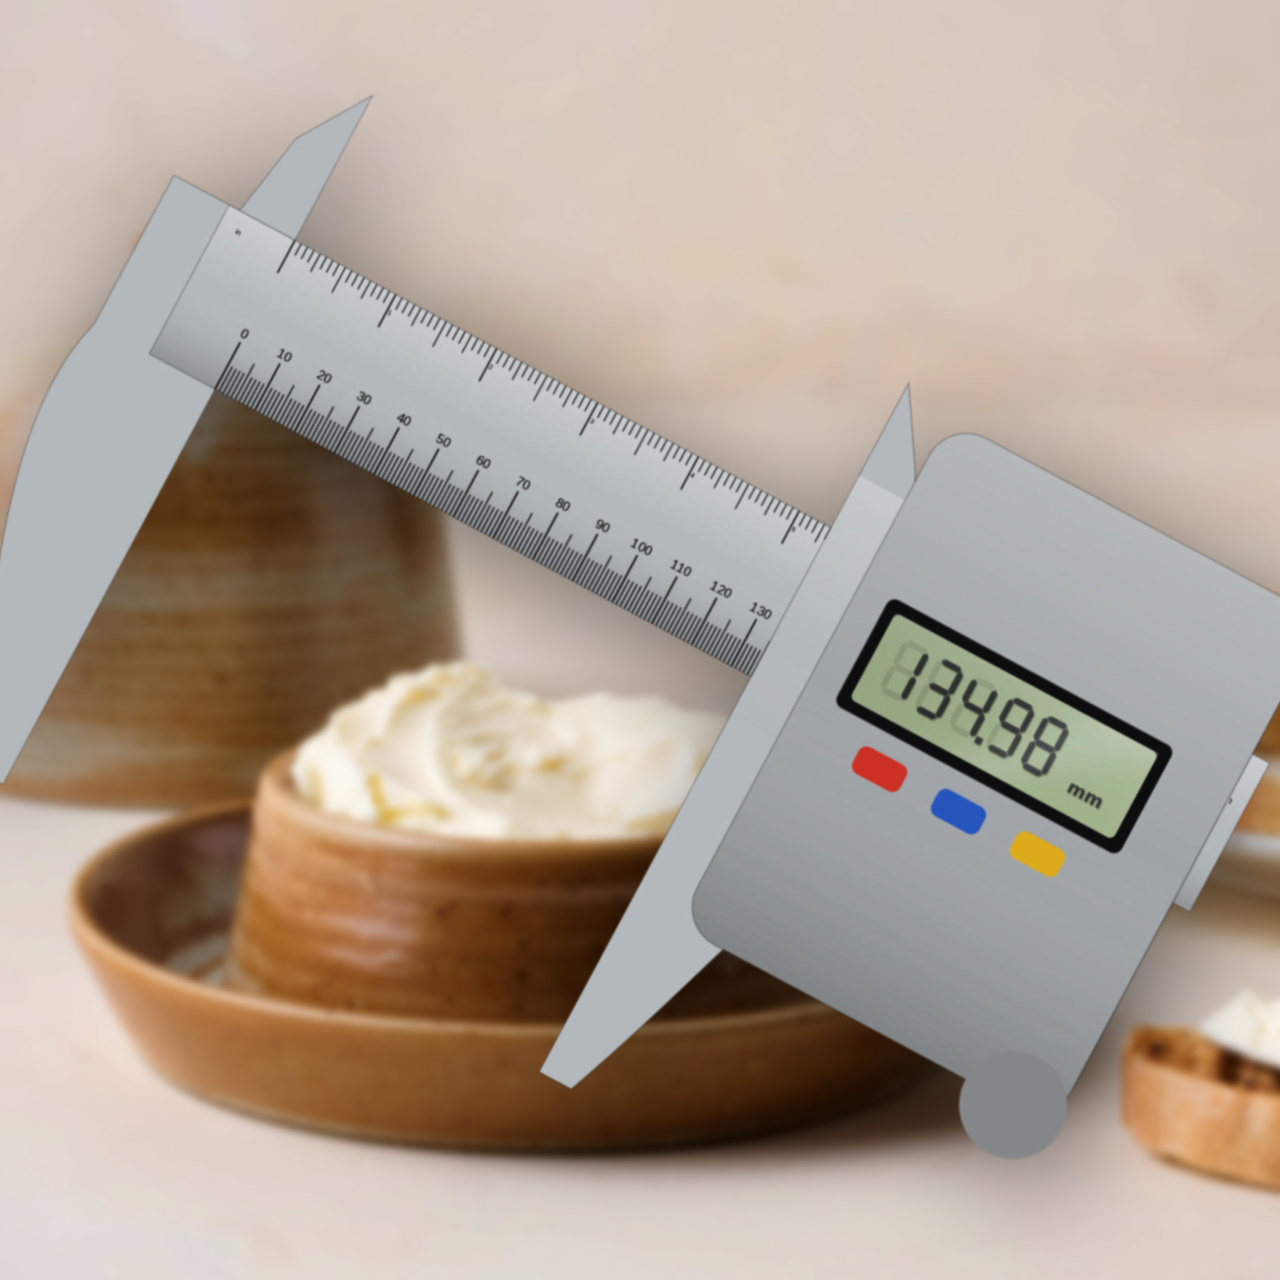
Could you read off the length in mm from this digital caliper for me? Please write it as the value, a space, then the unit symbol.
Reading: 134.98 mm
